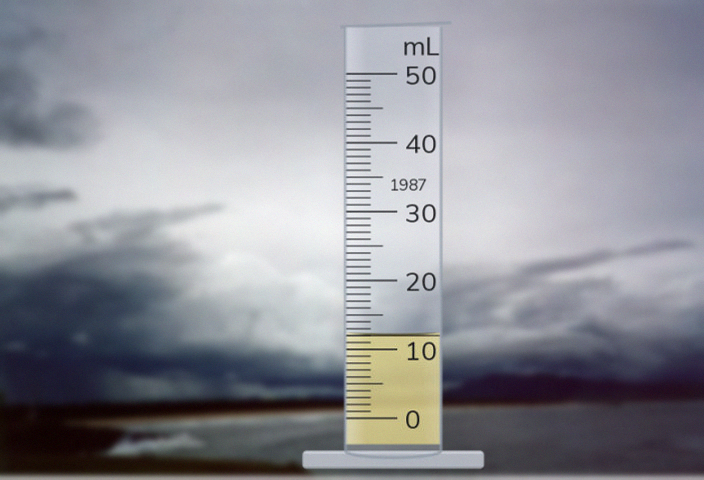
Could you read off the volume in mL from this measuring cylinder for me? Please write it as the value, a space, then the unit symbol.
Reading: 12 mL
